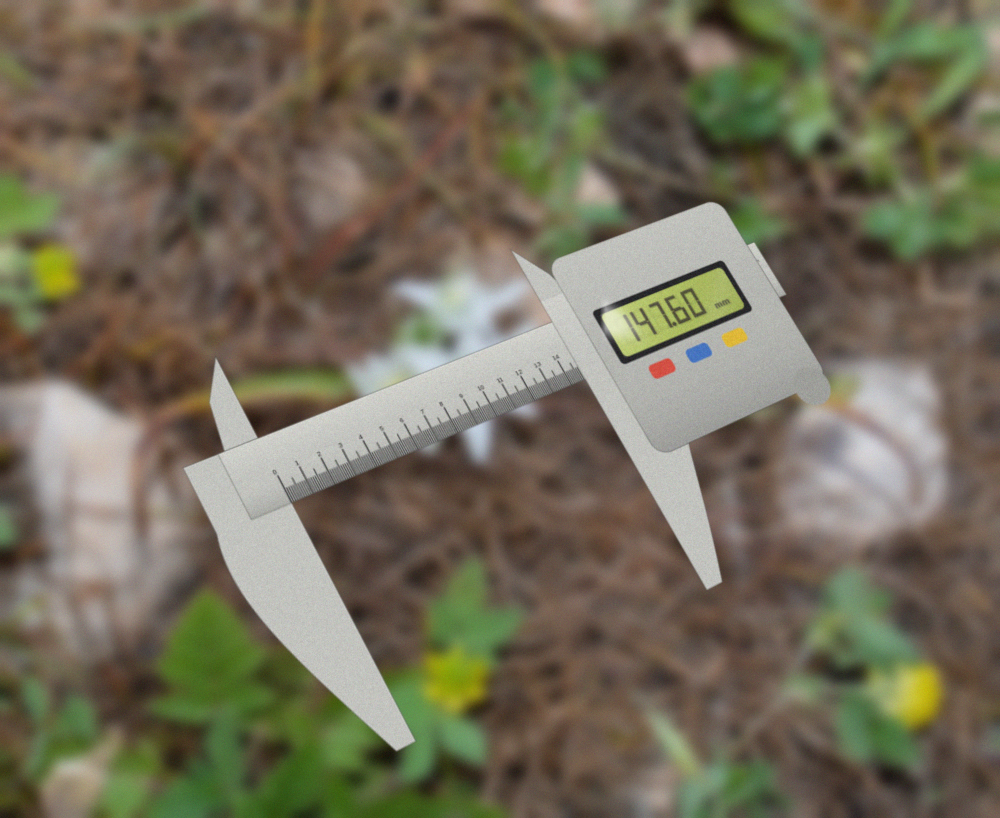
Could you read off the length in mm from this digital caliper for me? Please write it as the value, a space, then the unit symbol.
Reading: 147.60 mm
